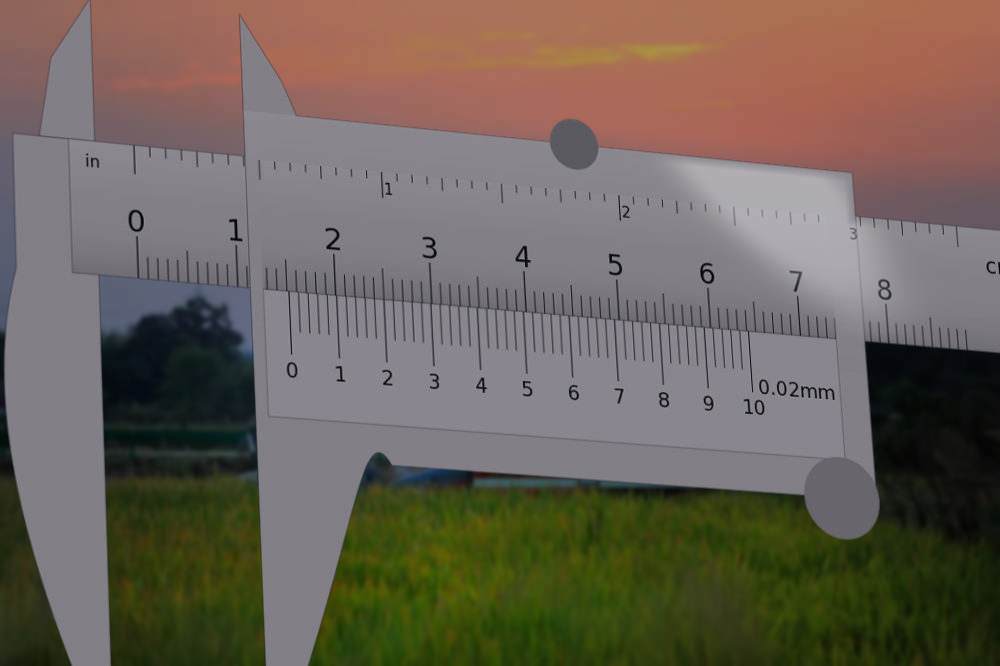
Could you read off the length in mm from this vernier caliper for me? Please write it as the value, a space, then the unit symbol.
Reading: 15.2 mm
